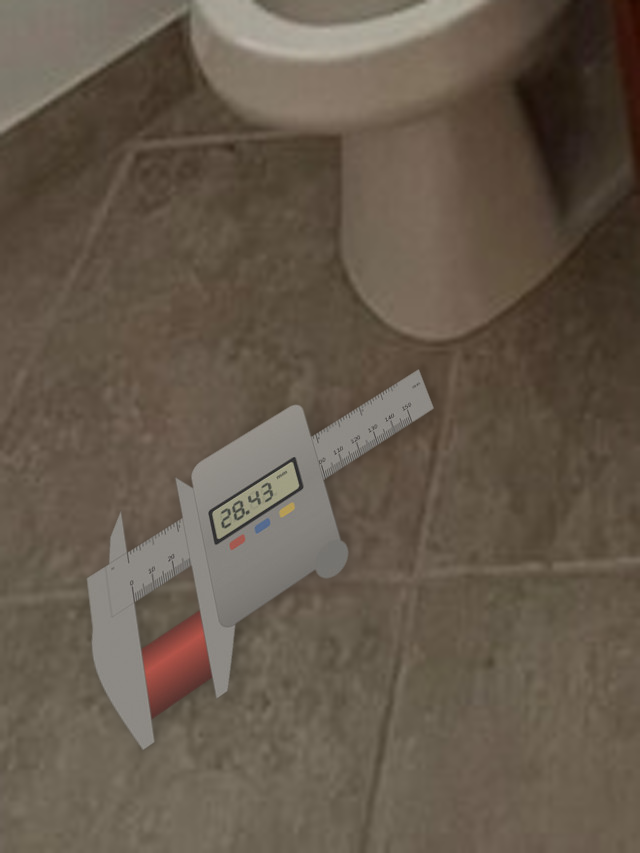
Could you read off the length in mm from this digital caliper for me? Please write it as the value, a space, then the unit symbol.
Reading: 28.43 mm
